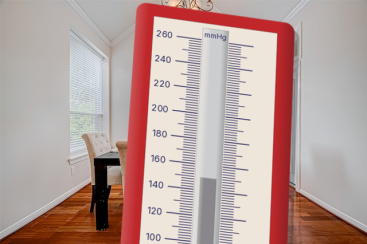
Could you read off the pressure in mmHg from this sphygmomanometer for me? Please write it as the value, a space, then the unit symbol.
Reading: 150 mmHg
